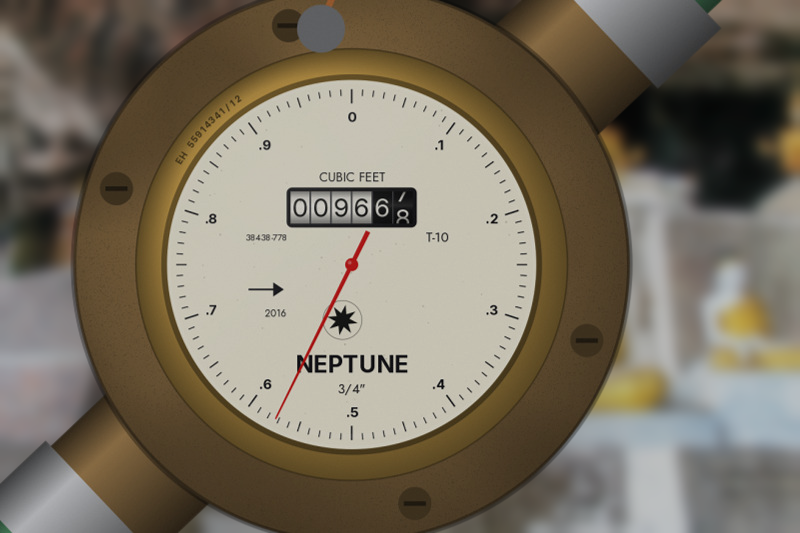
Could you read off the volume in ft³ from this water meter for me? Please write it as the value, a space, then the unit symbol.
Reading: 9667.57 ft³
